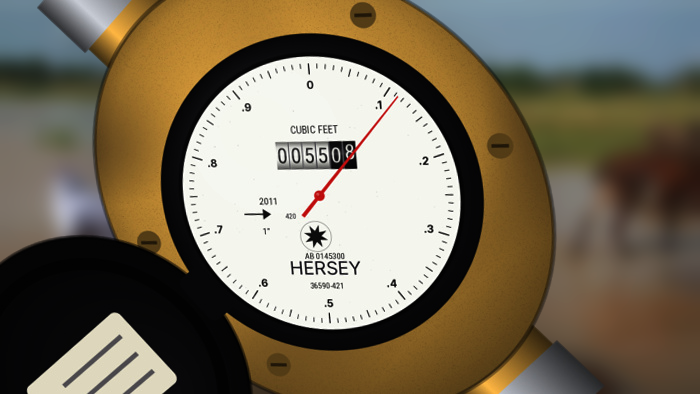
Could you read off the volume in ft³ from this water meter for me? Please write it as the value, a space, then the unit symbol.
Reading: 5508.11 ft³
